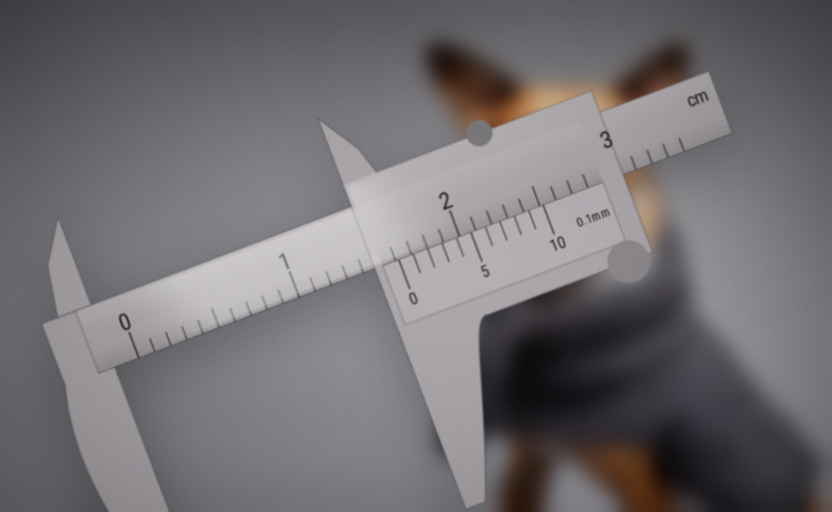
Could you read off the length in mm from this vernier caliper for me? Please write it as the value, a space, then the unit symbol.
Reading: 16.2 mm
